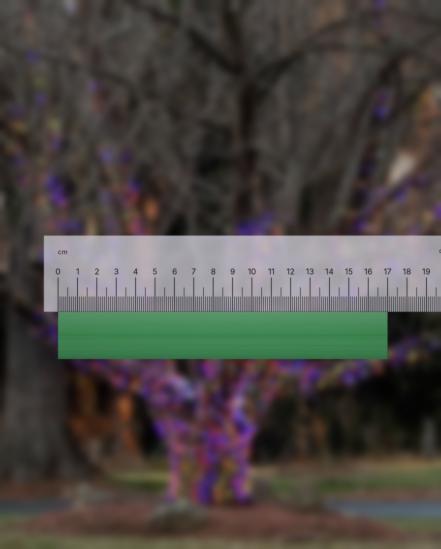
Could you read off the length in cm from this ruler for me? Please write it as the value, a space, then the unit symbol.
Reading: 17 cm
